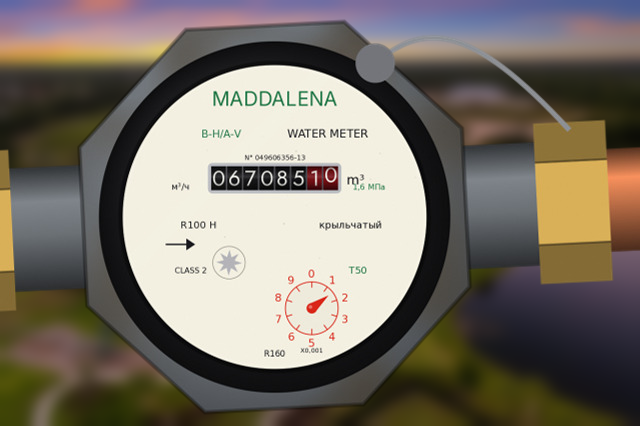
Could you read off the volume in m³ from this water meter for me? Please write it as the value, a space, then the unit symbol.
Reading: 67085.101 m³
